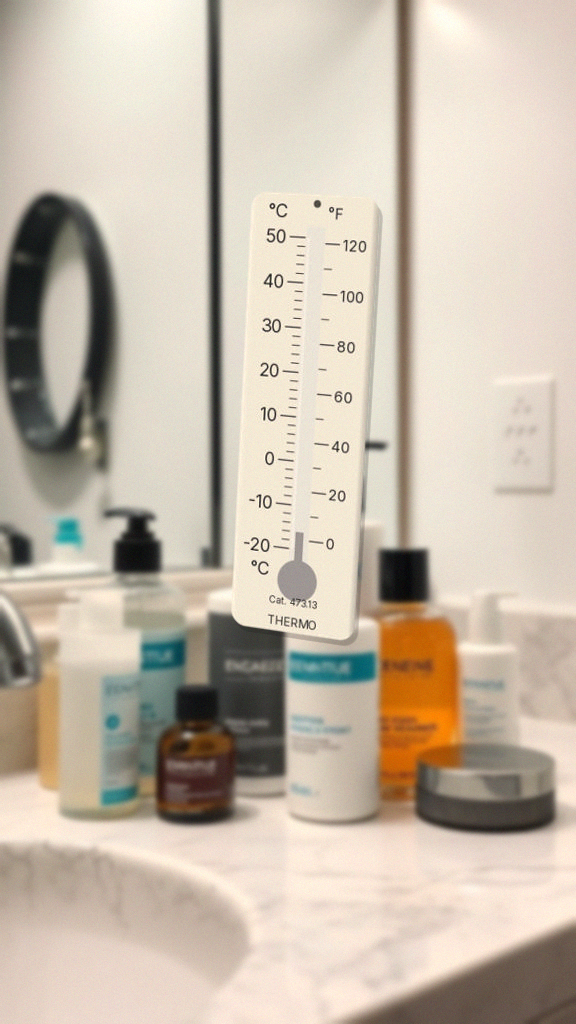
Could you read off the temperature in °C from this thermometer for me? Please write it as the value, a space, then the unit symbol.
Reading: -16 °C
